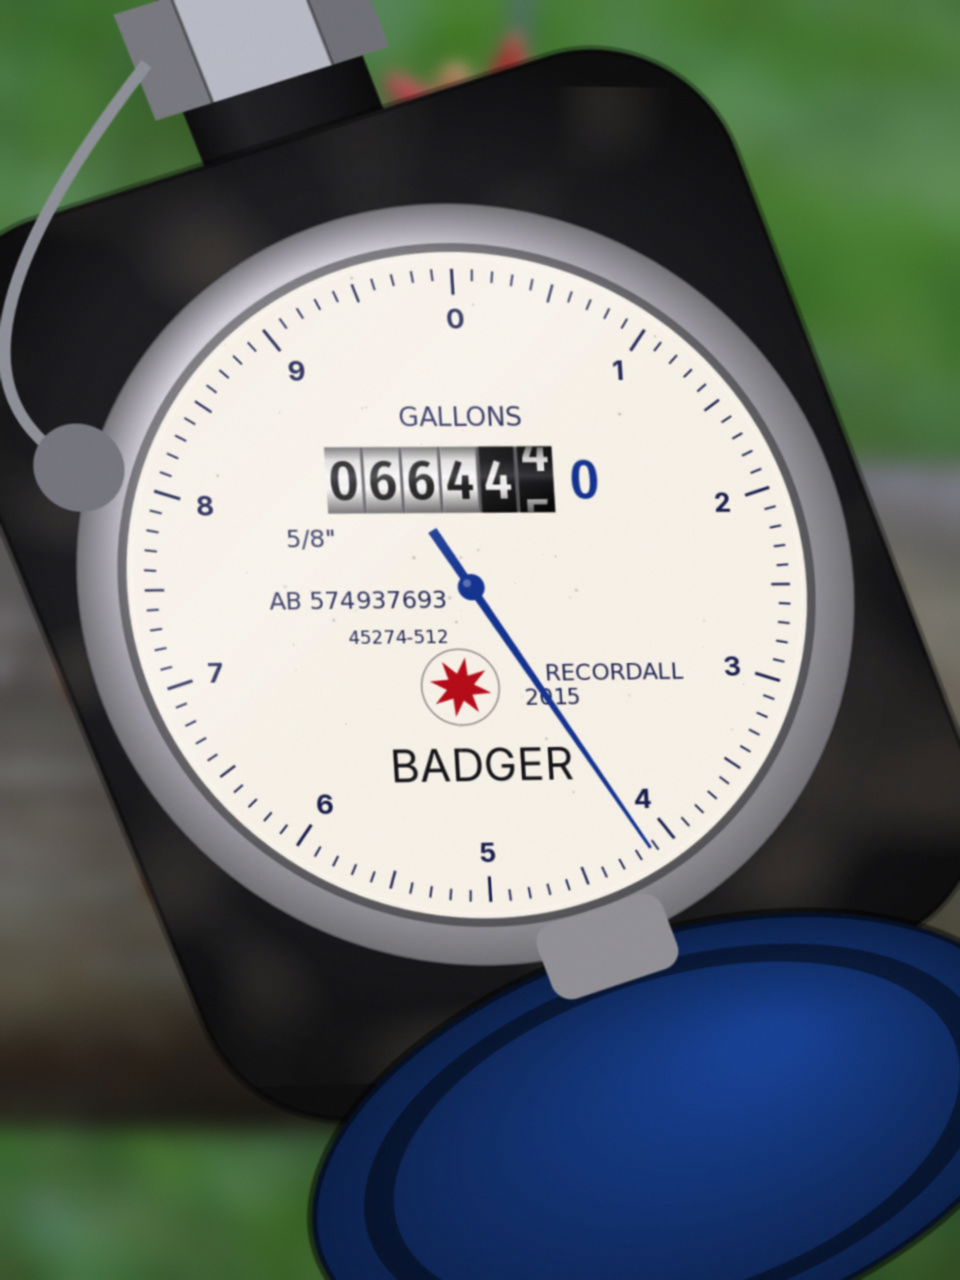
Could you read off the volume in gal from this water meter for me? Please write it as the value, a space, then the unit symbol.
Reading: 664444.1 gal
